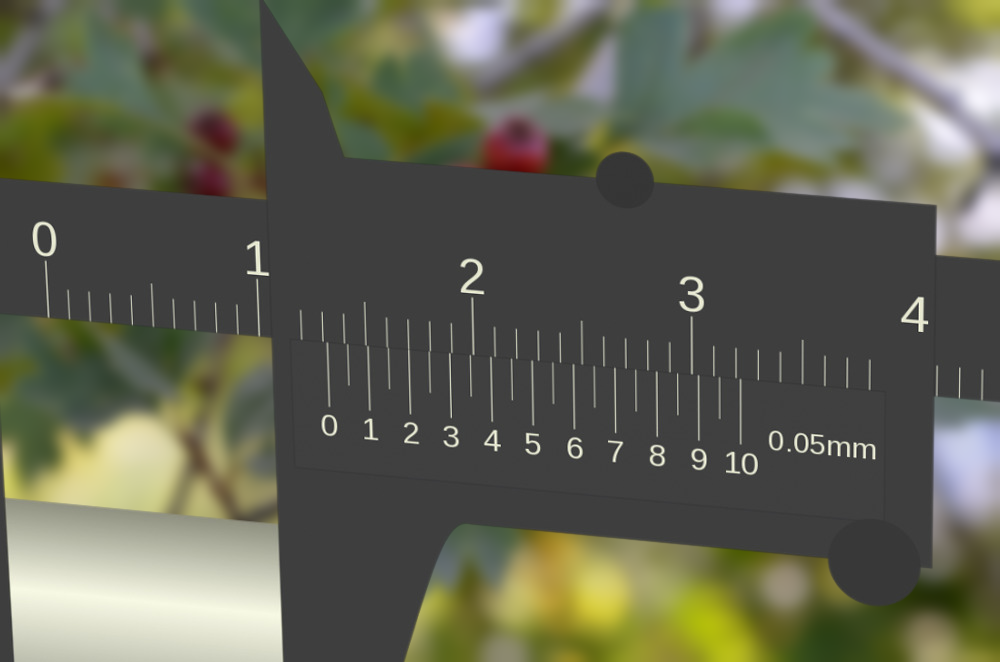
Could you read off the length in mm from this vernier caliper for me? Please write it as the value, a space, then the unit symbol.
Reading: 13.2 mm
